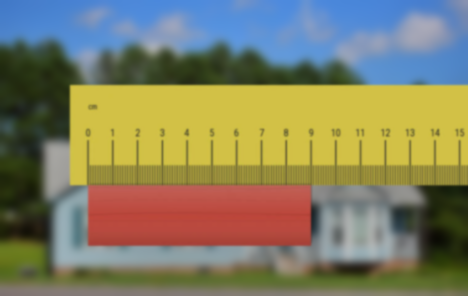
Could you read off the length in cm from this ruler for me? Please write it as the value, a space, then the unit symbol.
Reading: 9 cm
